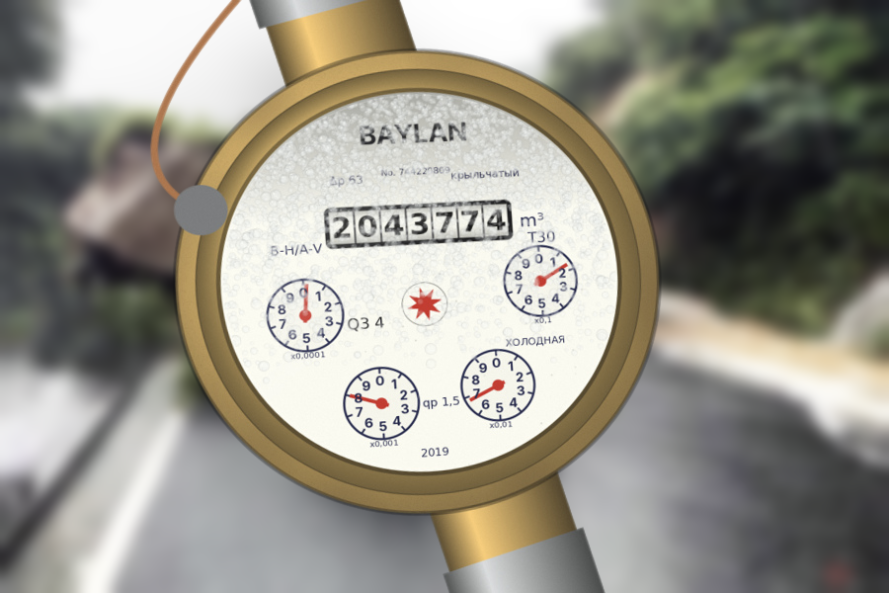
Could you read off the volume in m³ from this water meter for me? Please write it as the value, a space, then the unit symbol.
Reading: 2043774.1680 m³
